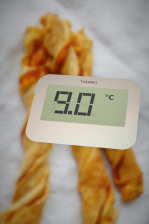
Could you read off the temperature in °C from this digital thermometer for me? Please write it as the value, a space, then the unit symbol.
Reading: 9.0 °C
